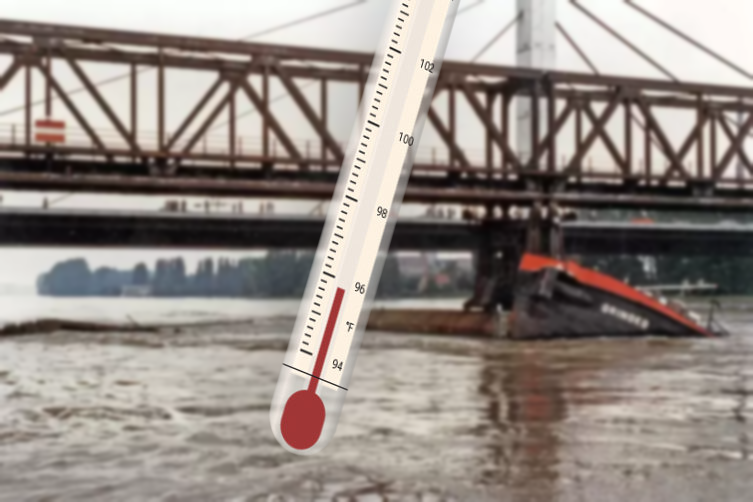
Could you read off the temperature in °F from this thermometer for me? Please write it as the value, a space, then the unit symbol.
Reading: 95.8 °F
